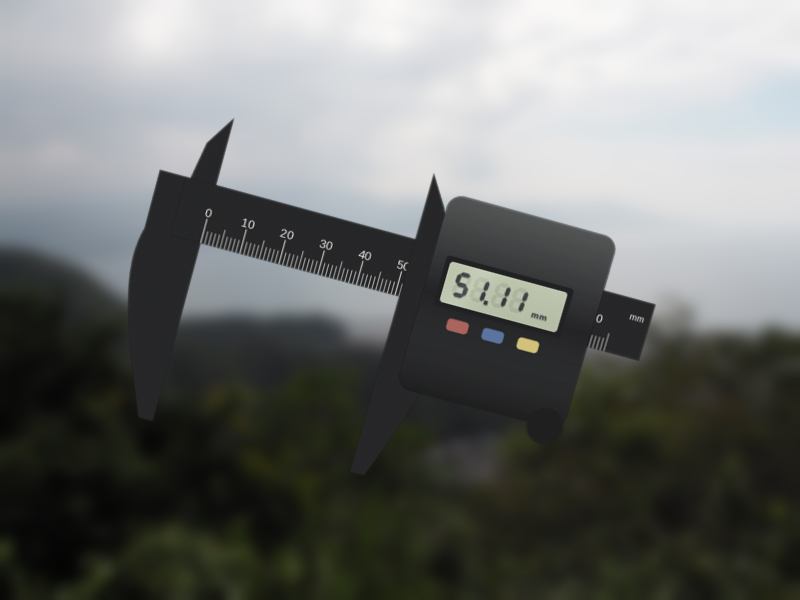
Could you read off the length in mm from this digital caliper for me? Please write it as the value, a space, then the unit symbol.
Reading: 51.11 mm
